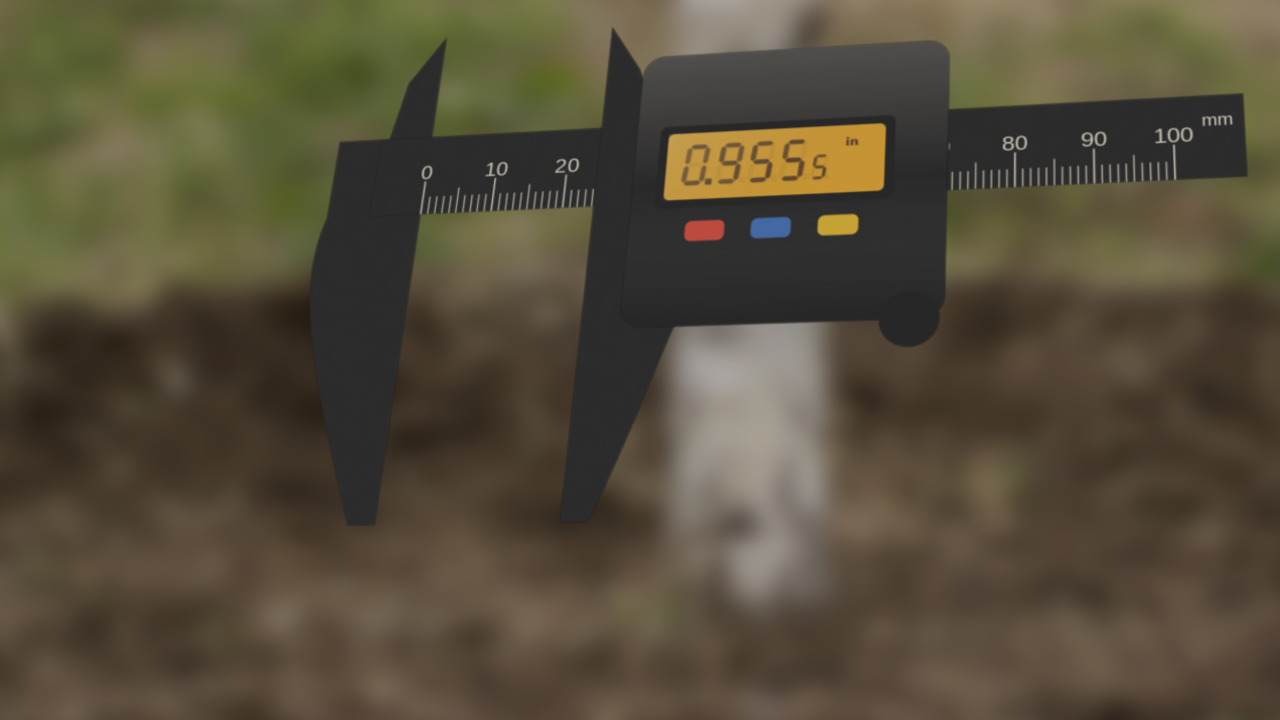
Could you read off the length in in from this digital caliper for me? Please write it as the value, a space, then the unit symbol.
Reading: 0.9555 in
